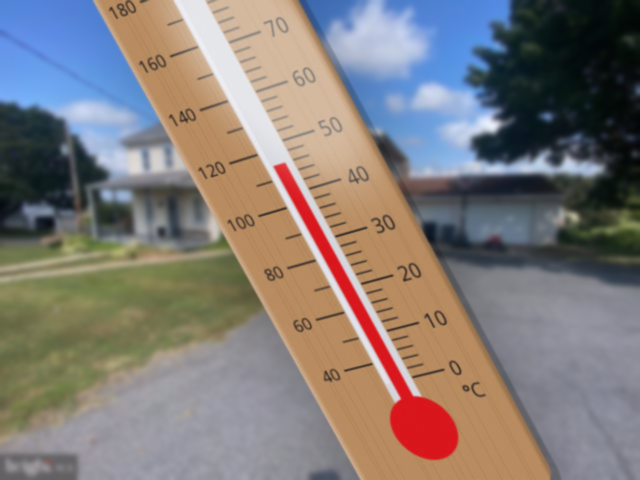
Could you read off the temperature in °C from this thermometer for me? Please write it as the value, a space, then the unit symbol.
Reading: 46 °C
